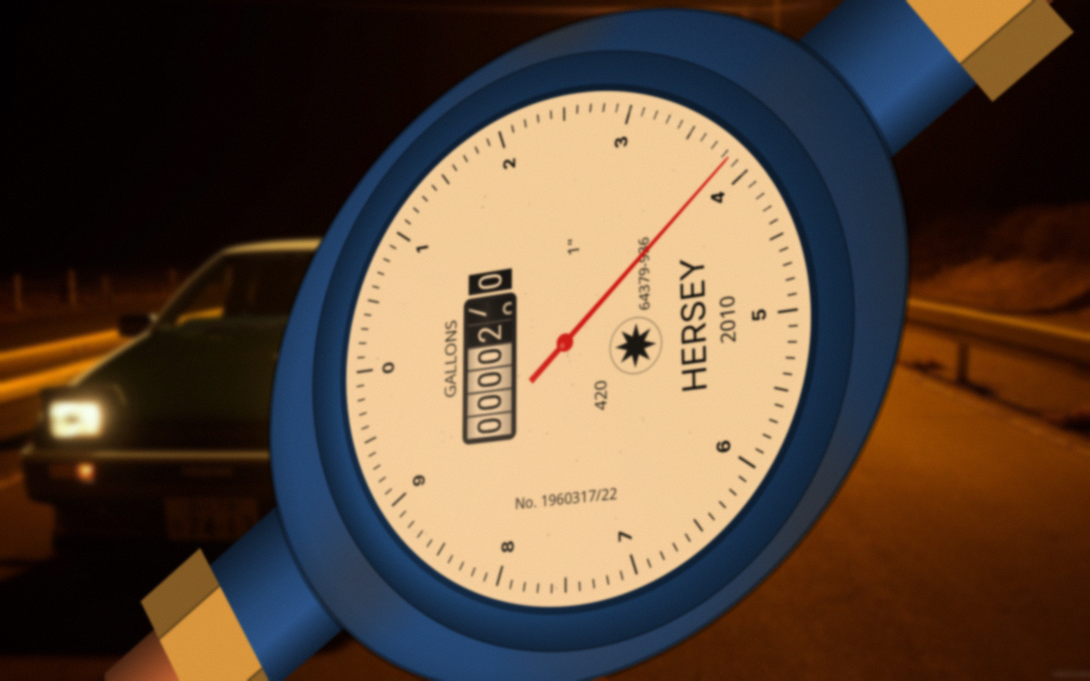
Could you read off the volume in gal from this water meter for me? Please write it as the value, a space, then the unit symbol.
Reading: 273.8 gal
